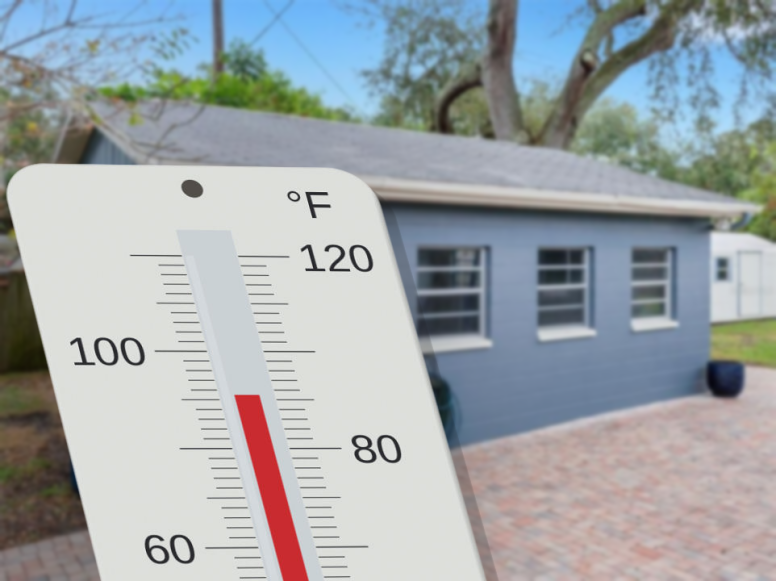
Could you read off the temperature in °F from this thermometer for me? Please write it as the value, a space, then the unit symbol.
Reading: 91 °F
